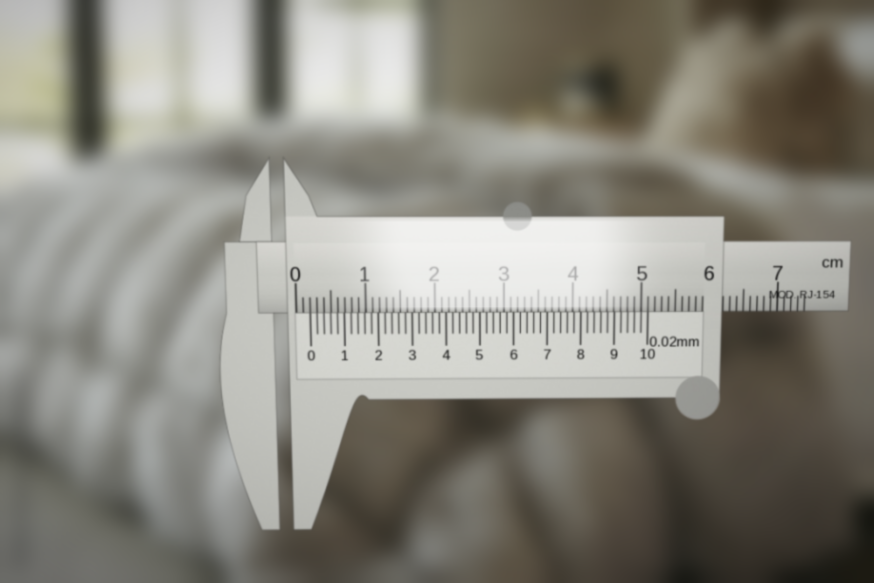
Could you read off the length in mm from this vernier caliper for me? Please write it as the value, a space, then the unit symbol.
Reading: 2.0 mm
